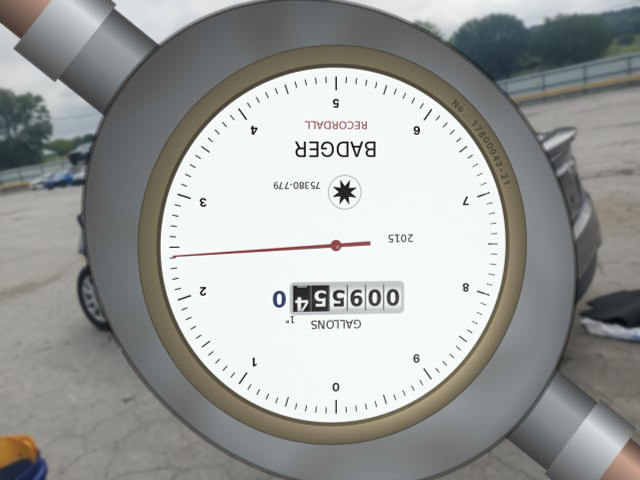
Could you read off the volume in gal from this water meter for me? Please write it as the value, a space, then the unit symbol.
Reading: 95542.4 gal
